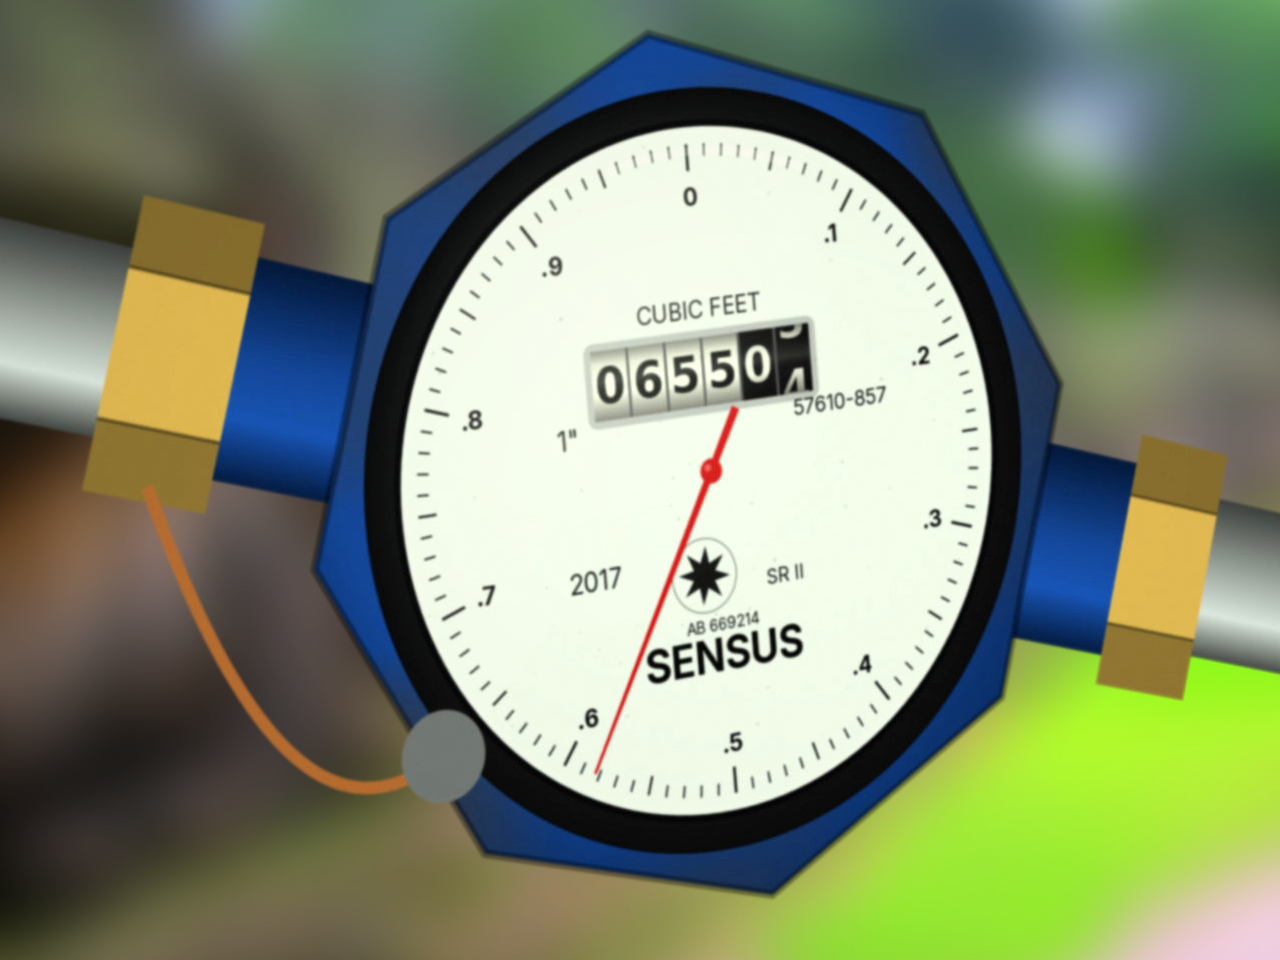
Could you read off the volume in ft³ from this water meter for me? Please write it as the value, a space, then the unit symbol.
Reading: 65503.58 ft³
